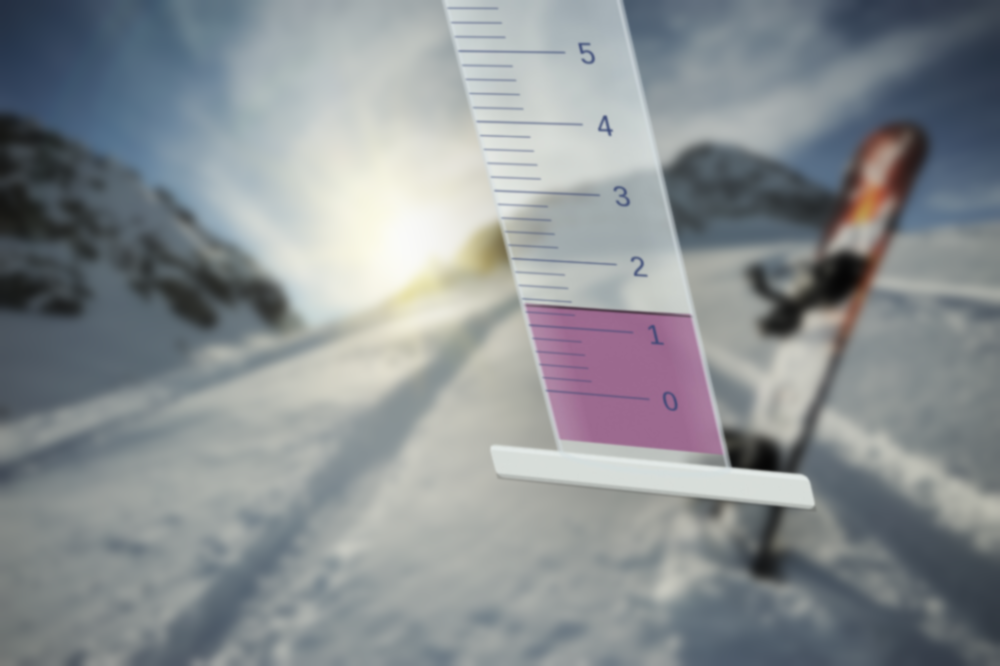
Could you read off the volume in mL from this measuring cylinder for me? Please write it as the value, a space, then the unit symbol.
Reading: 1.3 mL
